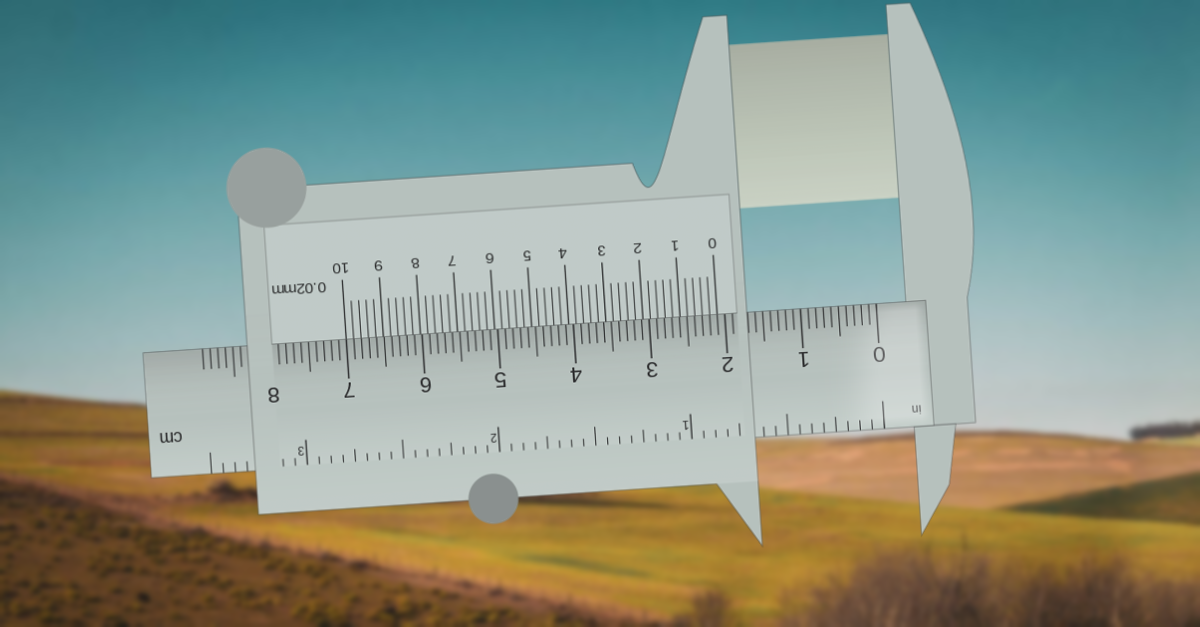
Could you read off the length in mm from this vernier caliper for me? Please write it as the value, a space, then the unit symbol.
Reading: 21.0 mm
